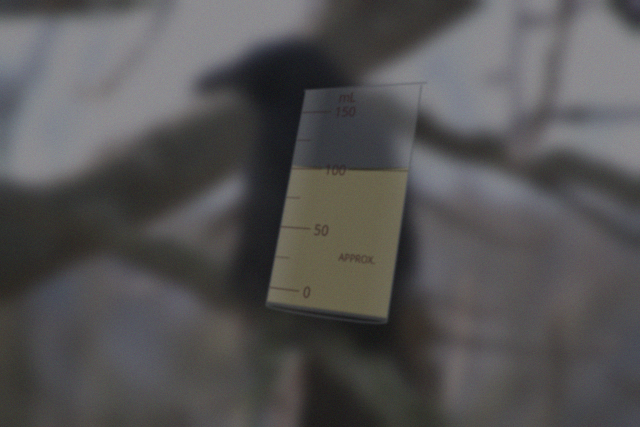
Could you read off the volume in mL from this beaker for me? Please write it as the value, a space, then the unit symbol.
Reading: 100 mL
